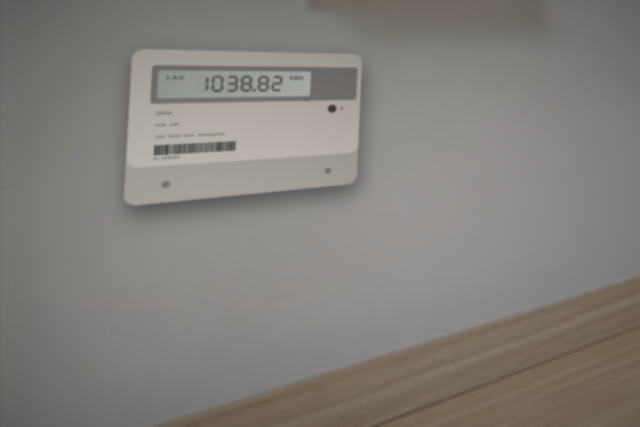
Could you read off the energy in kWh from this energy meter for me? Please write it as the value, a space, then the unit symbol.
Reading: 1038.82 kWh
